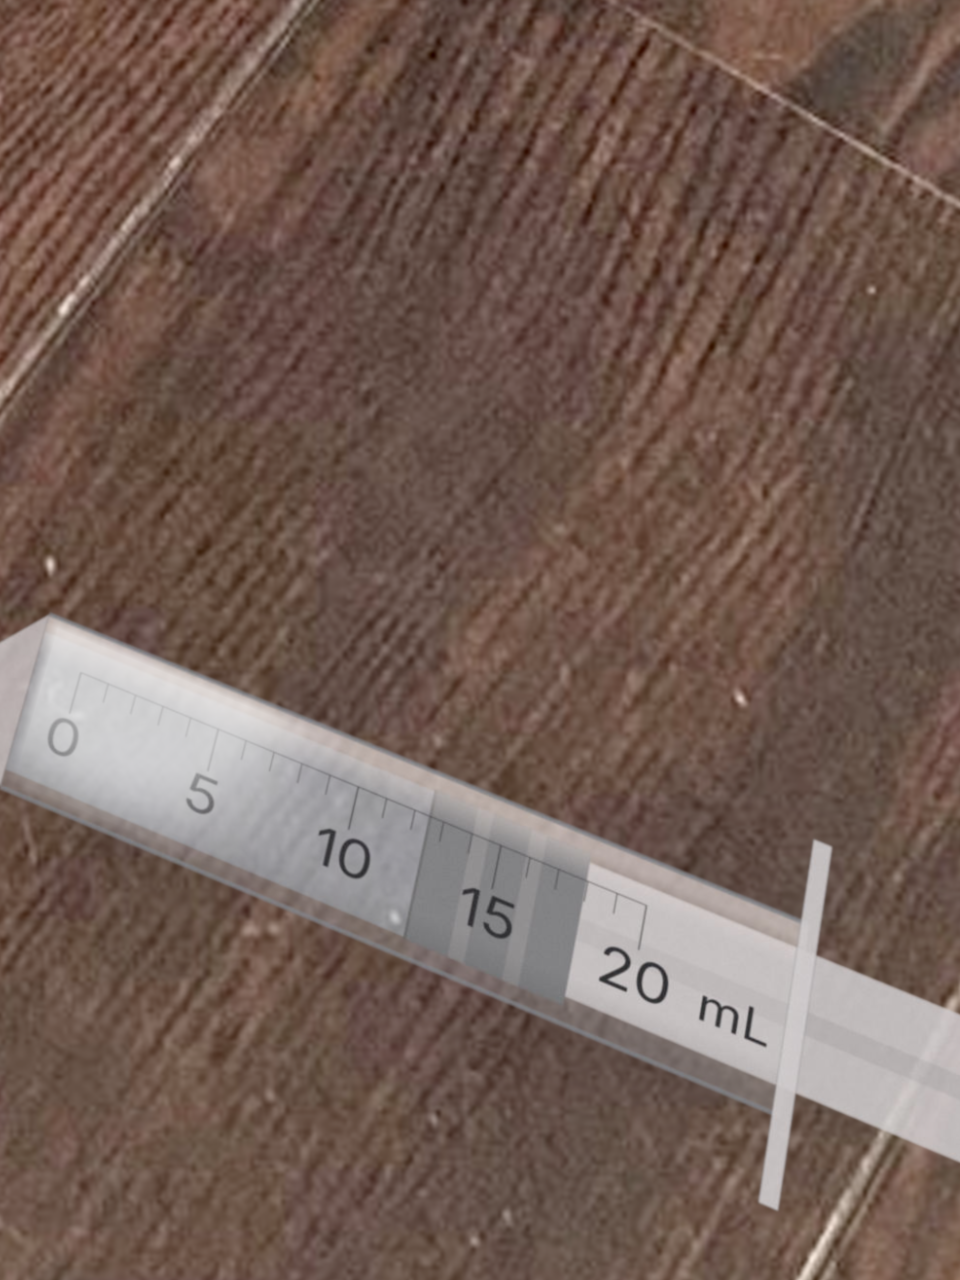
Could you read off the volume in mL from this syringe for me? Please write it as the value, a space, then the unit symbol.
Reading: 12.5 mL
